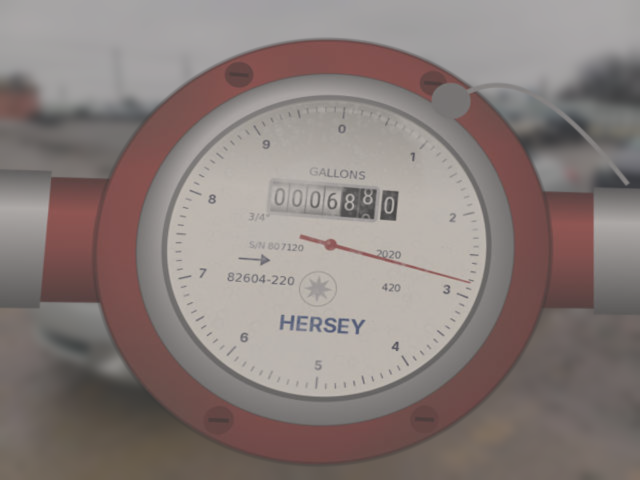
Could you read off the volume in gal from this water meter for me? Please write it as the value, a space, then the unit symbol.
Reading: 6882.8 gal
